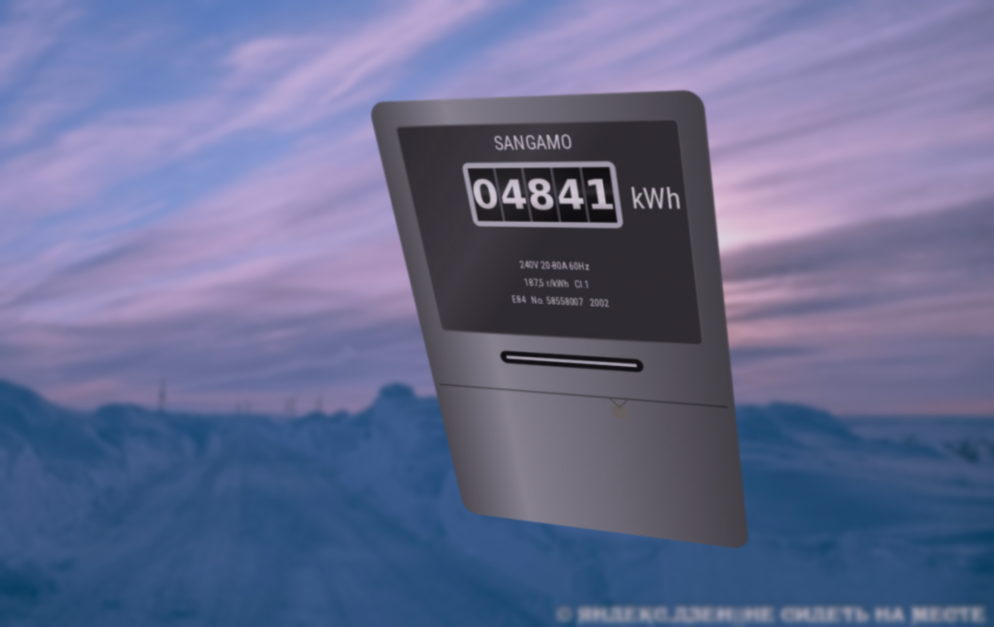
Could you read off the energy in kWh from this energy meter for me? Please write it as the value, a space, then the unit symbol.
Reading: 4841 kWh
